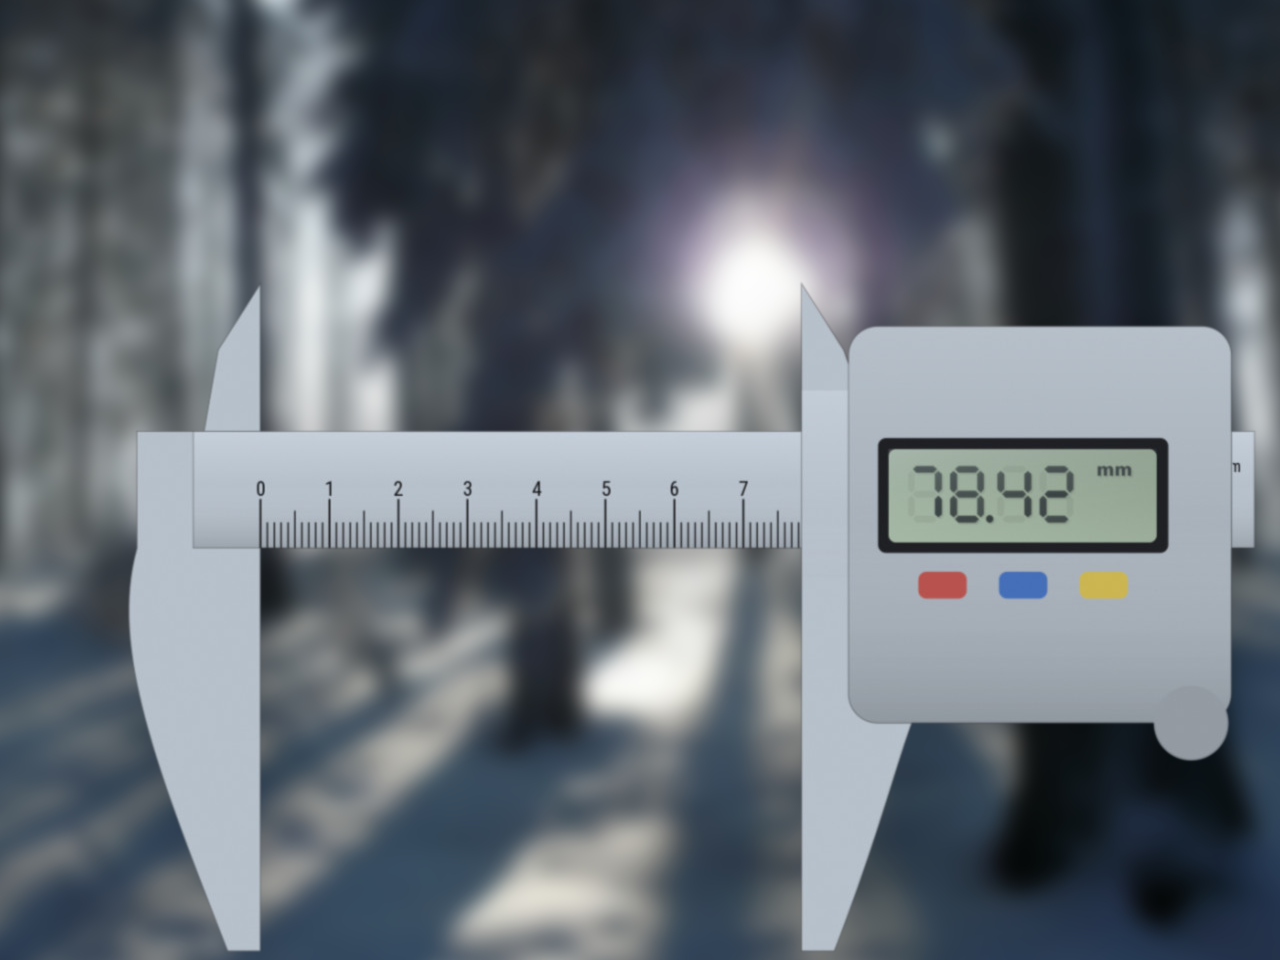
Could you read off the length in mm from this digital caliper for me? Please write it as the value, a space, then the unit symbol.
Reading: 78.42 mm
